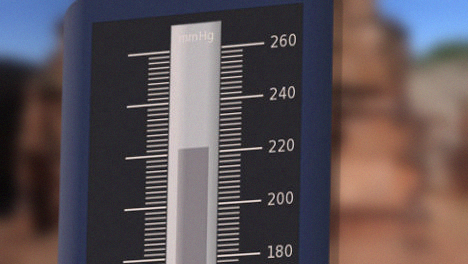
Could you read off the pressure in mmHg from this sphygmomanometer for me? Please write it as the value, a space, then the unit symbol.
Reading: 222 mmHg
